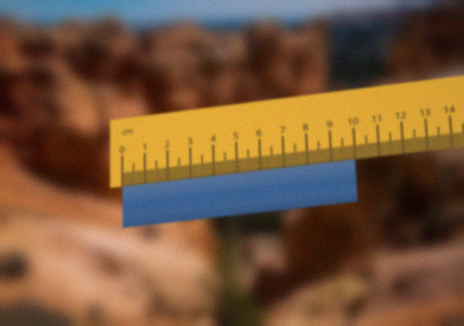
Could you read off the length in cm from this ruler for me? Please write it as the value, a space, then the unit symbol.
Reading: 10 cm
